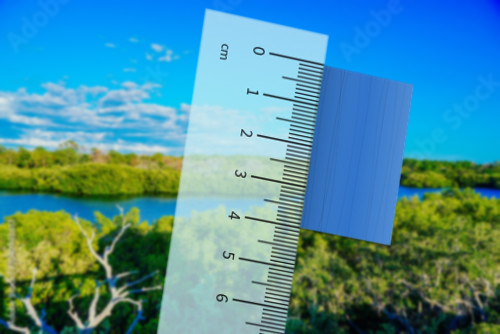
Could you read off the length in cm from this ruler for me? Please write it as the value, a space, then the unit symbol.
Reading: 4 cm
